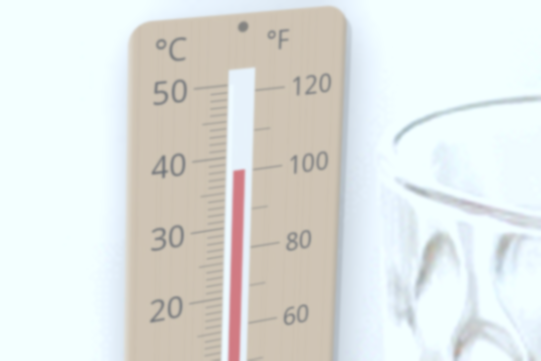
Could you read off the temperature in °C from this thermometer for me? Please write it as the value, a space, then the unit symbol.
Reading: 38 °C
